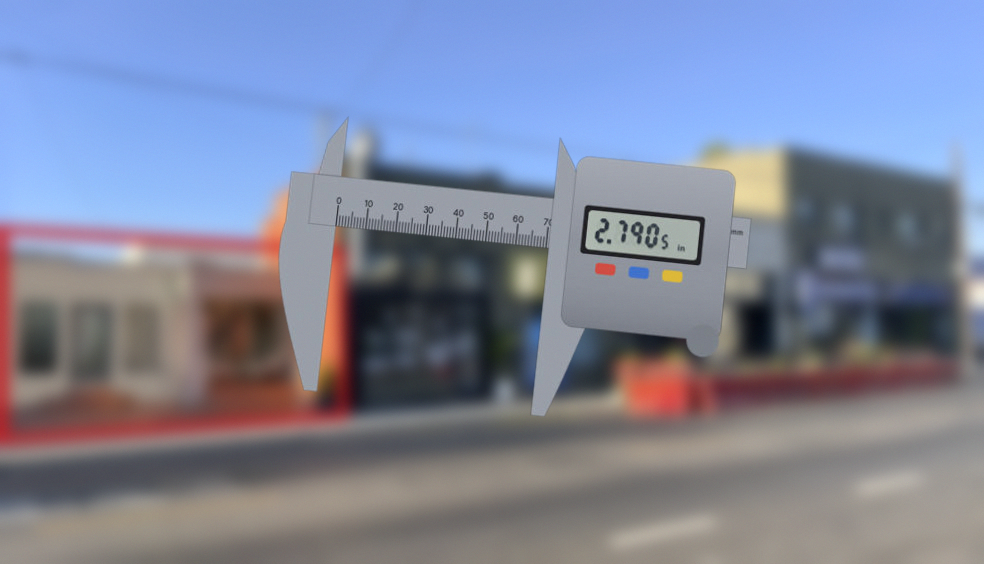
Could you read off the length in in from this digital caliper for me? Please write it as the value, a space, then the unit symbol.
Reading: 2.7905 in
